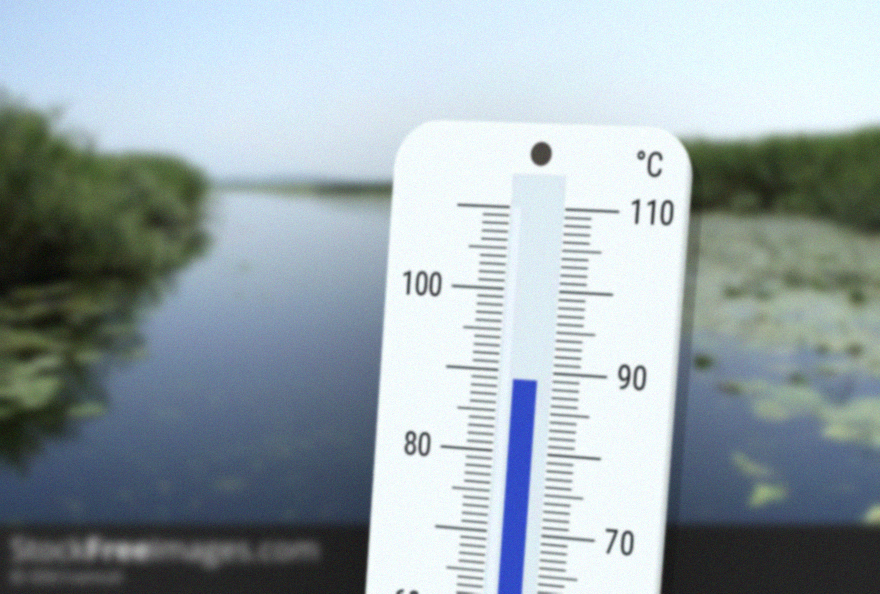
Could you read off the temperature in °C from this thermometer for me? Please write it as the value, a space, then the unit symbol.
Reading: 89 °C
